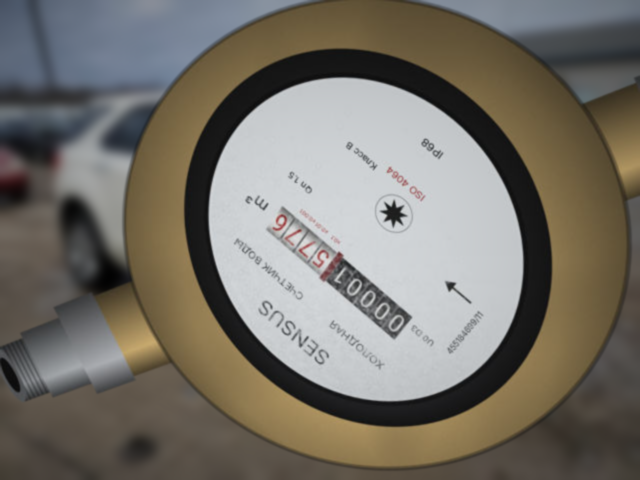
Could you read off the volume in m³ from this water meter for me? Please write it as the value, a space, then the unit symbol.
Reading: 1.5776 m³
